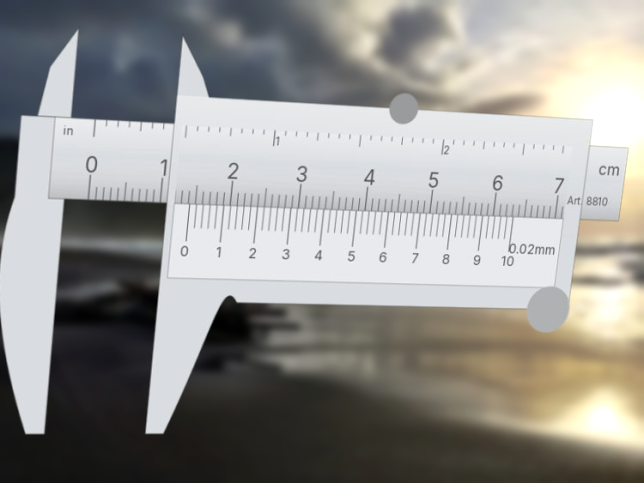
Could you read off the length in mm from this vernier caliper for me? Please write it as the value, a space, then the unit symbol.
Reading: 14.2 mm
